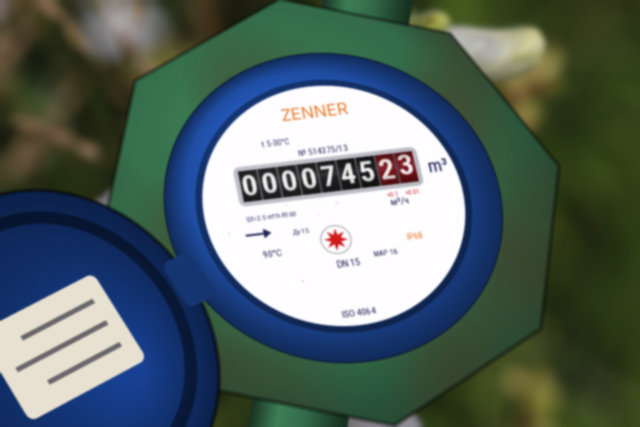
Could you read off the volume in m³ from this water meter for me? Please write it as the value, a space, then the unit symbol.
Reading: 745.23 m³
